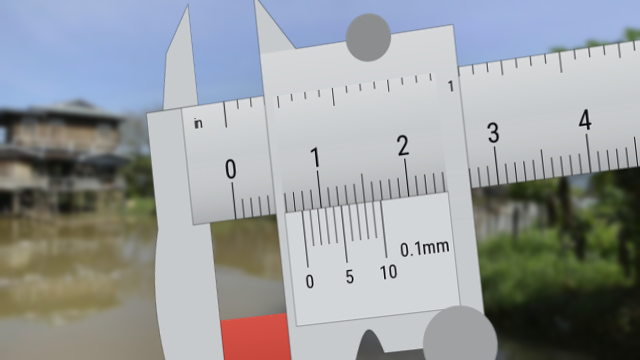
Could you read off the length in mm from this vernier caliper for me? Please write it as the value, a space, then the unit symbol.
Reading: 7.8 mm
